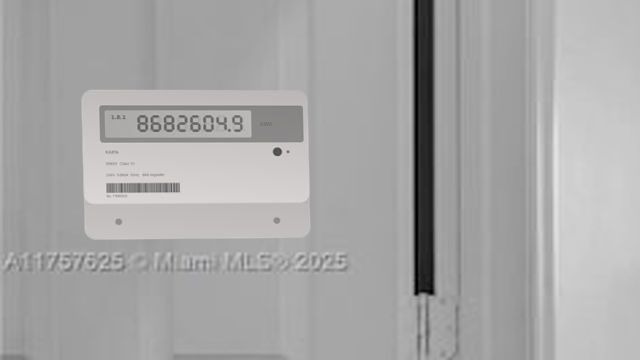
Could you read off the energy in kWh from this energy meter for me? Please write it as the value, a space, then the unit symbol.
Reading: 8682604.9 kWh
